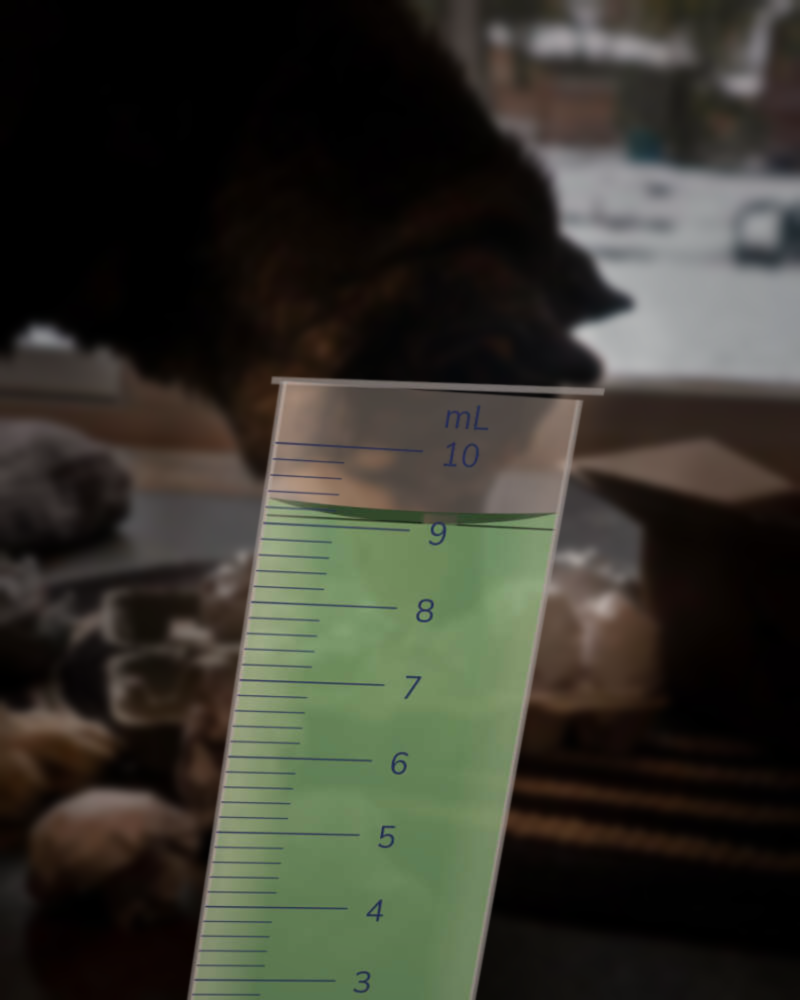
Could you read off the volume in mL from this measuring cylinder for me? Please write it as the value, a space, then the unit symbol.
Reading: 9.1 mL
